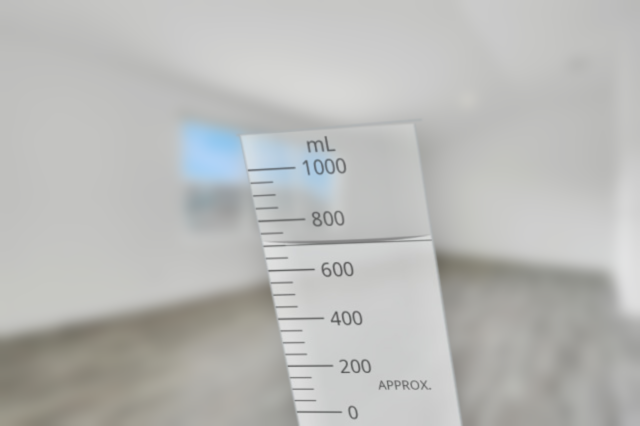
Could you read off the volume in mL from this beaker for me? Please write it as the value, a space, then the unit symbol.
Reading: 700 mL
